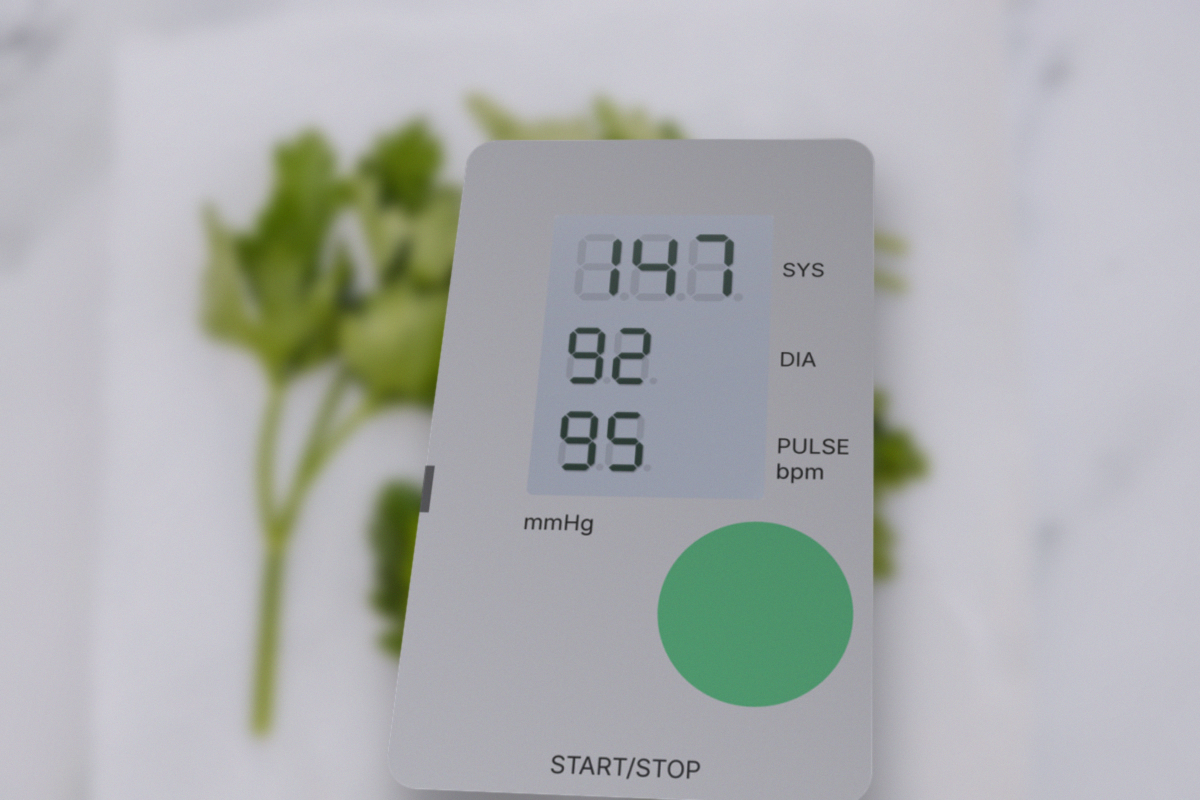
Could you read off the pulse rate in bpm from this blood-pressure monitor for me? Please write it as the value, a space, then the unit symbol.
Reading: 95 bpm
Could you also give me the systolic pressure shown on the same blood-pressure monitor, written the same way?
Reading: 147 mmHg
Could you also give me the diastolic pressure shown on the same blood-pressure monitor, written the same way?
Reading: 92 mmHg
